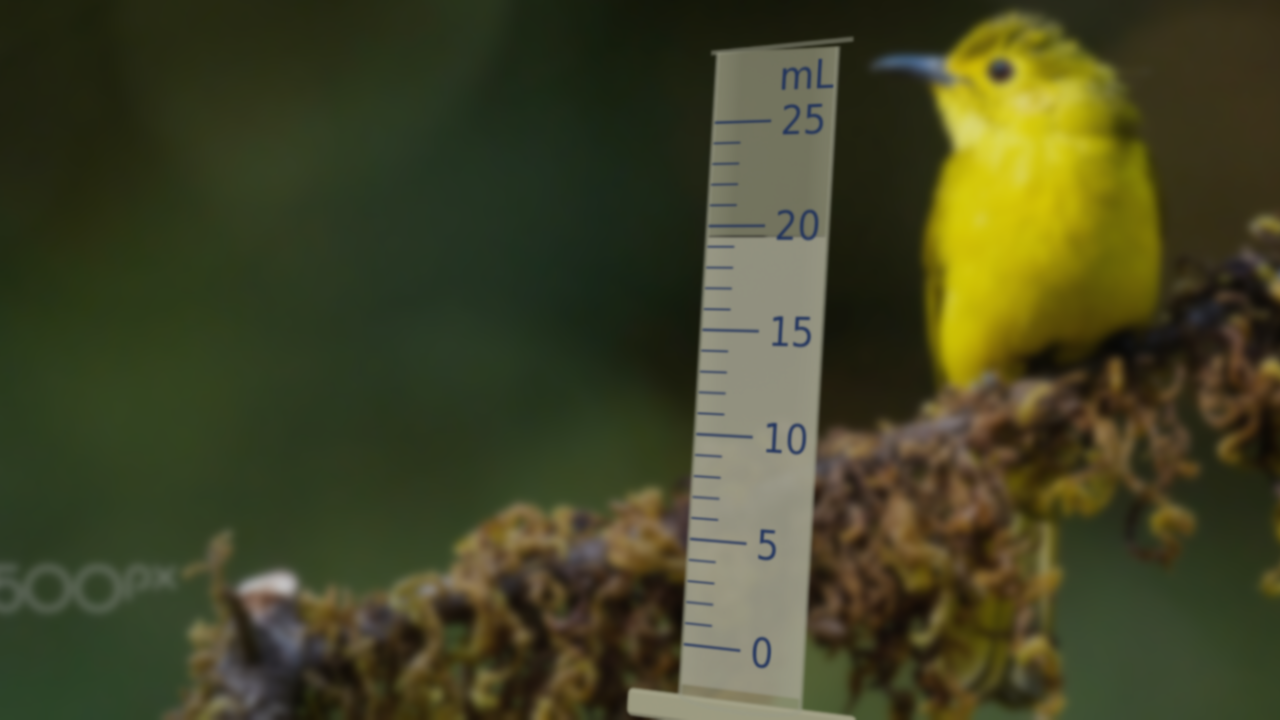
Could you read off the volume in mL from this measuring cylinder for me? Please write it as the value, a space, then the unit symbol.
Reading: 19.5 mL
